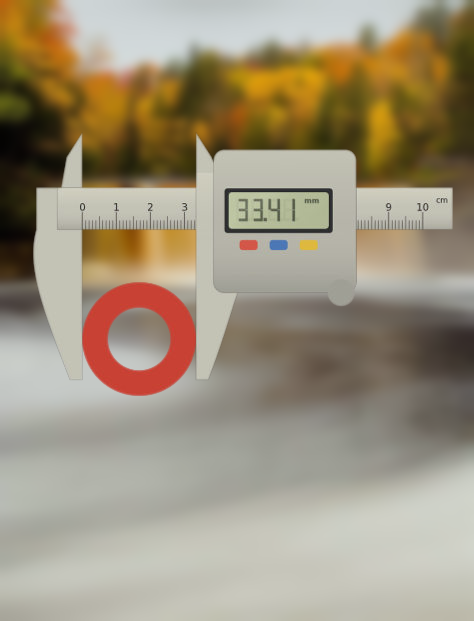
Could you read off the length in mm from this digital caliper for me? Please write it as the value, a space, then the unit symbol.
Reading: 33.41 mm
